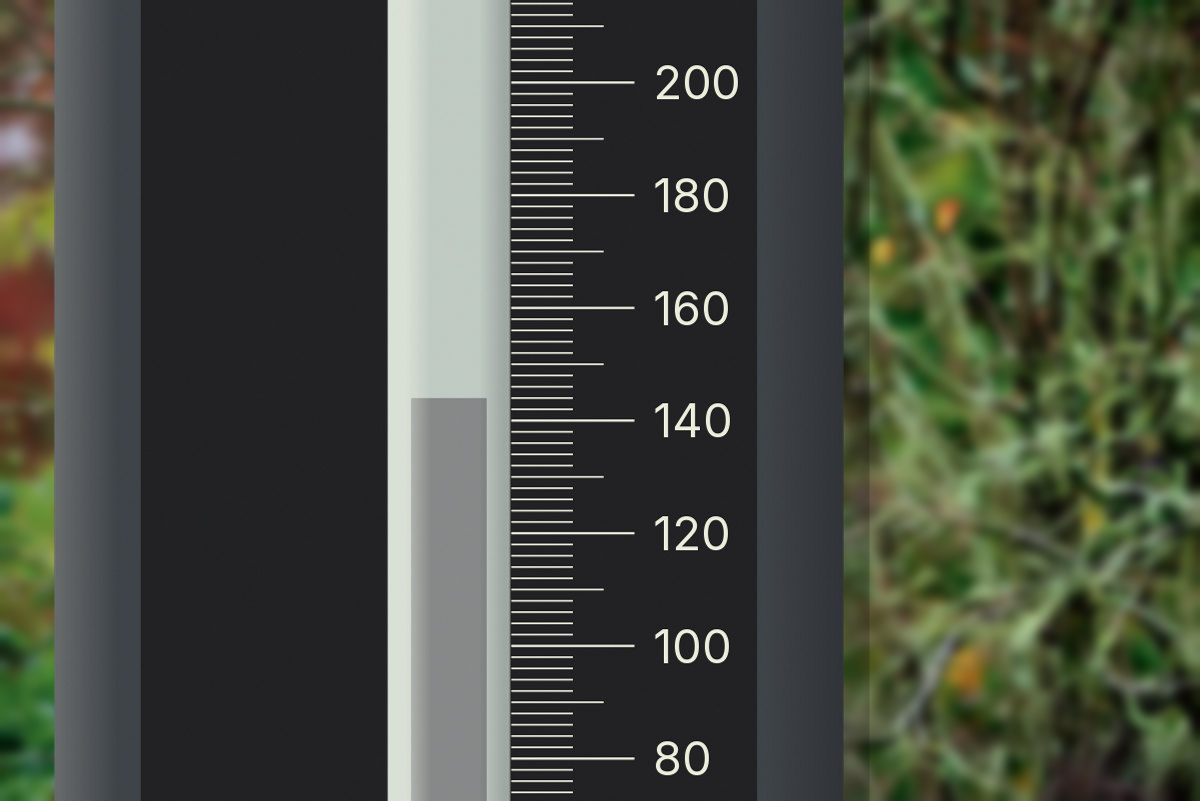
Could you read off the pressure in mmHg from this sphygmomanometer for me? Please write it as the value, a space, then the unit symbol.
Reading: 144 mmHg
